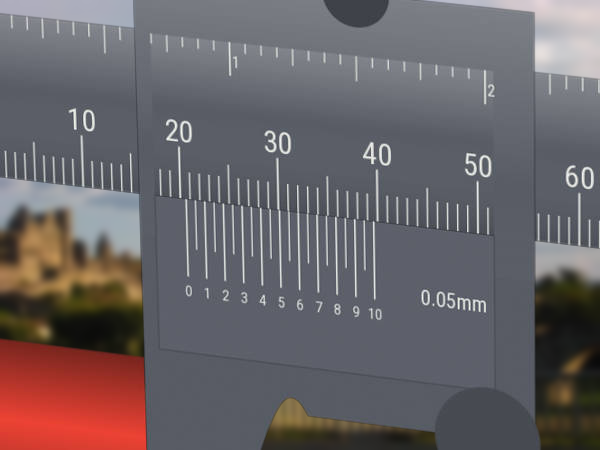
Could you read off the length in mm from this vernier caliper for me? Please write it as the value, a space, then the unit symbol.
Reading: 20.6 mm
